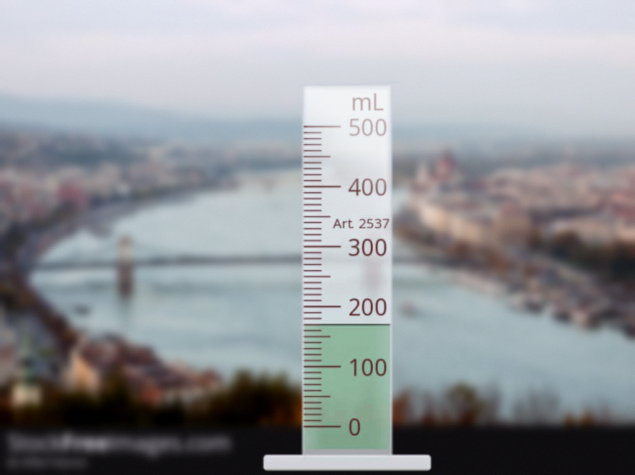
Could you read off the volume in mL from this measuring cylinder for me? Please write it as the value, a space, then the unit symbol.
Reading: 170 mL
